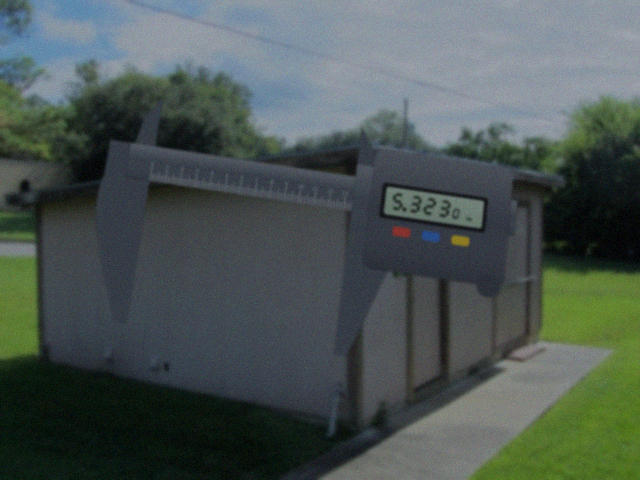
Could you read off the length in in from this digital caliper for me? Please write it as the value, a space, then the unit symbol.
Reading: 5.3230 in
